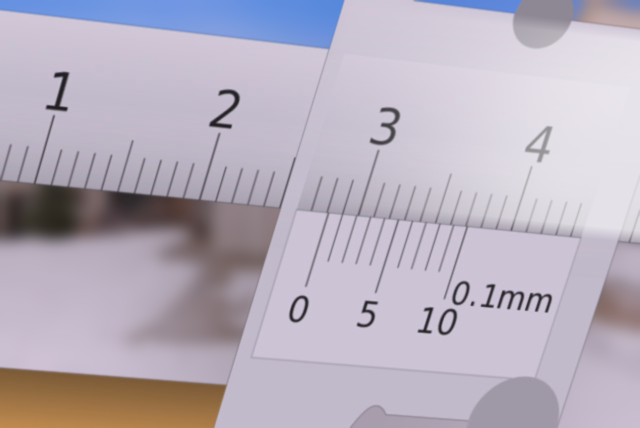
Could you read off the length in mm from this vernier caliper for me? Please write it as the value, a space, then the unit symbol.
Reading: 28.1 mm
